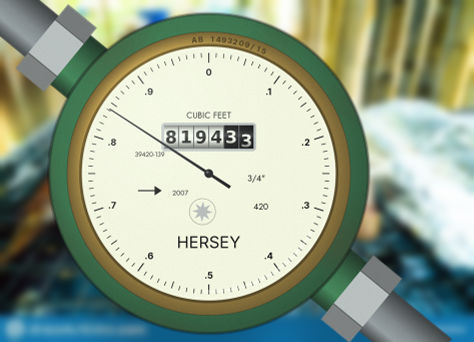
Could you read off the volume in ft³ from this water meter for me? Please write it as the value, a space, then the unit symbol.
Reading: 819432.84 ft³
